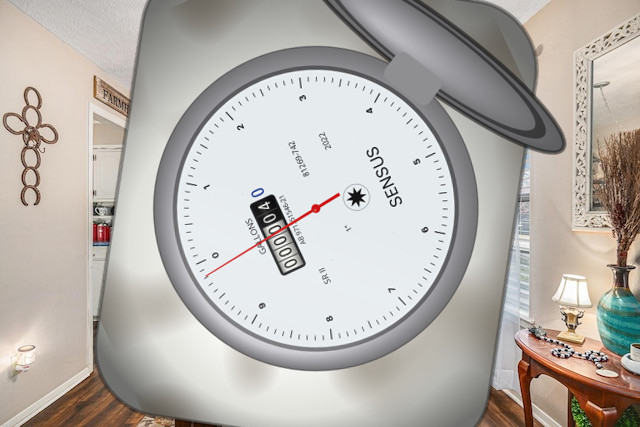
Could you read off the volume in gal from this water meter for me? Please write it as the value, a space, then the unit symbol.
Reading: 39.8 gal
